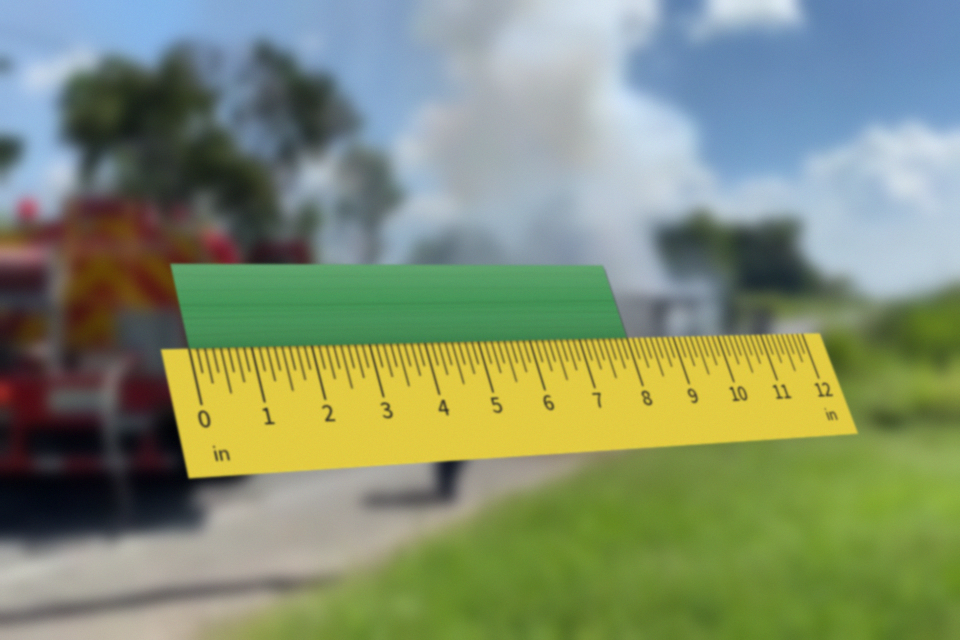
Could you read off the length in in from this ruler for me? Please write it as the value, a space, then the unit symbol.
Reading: 8 in
